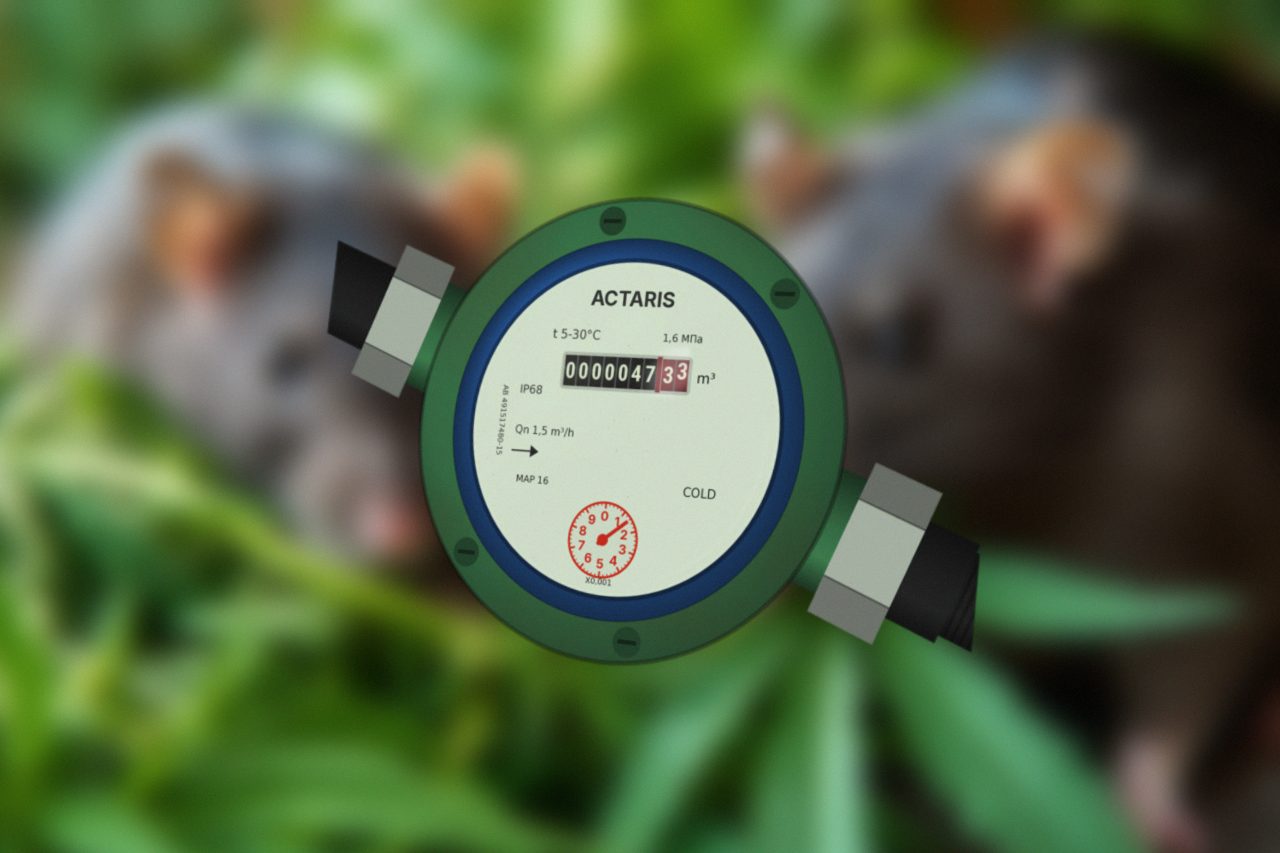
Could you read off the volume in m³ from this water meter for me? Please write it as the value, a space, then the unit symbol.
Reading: 47.331 m³
